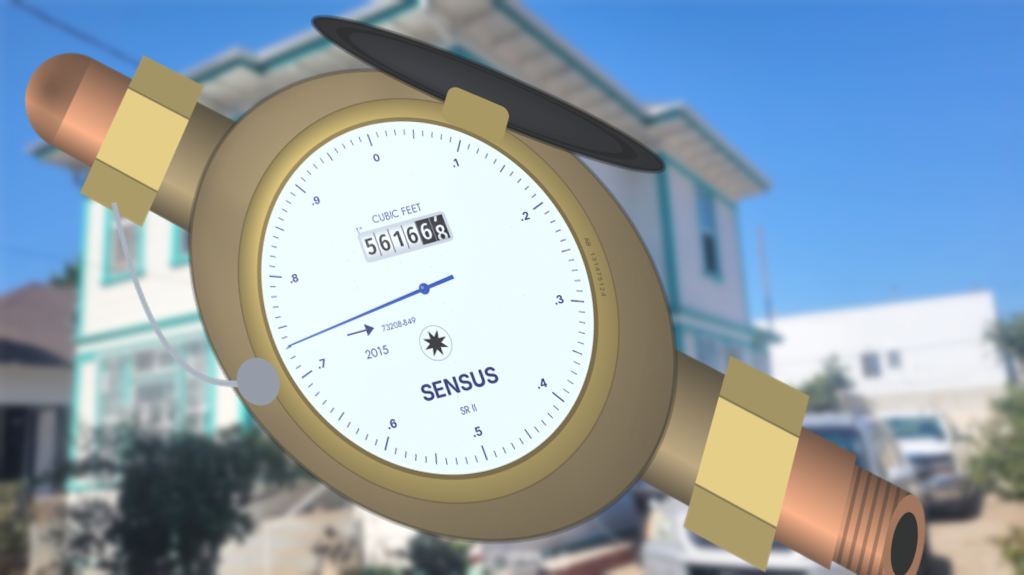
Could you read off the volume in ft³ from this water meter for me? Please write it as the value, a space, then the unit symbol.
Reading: 561667.73 ft³
